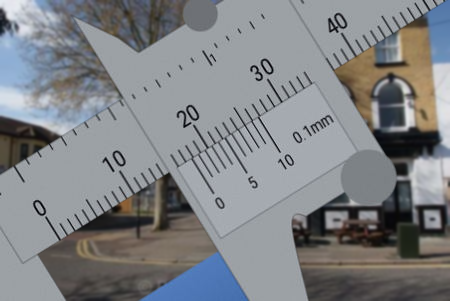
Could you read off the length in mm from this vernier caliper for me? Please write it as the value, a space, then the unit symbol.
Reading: 17.8 mm
